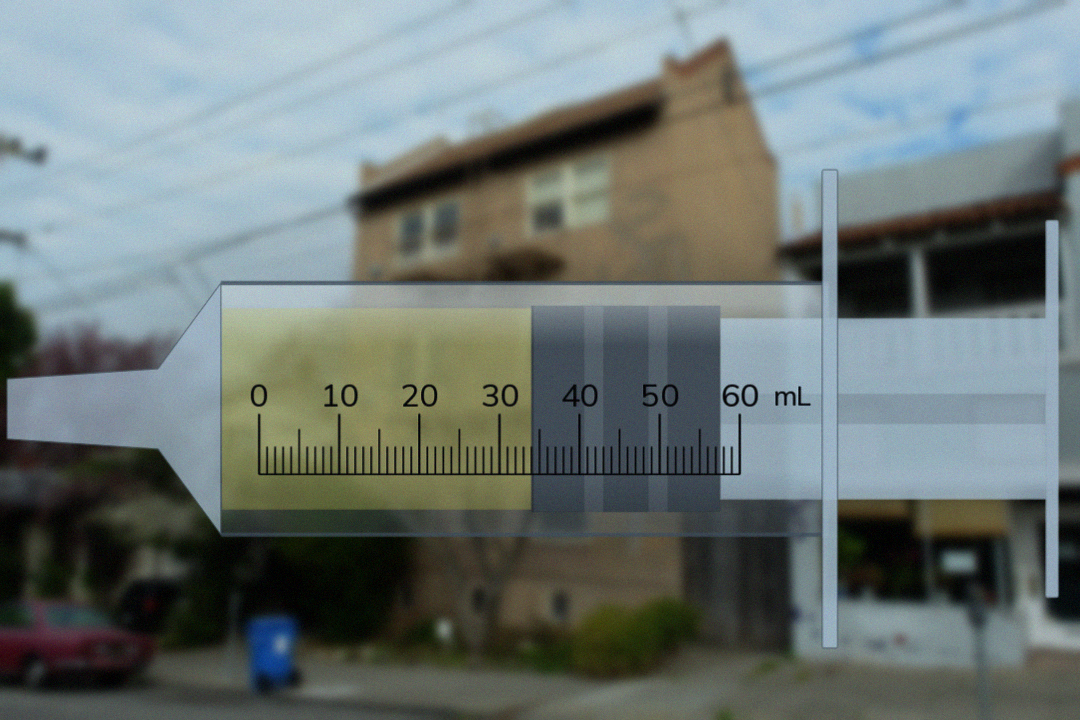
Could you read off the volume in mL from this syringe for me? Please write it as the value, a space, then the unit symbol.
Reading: 34 mL
